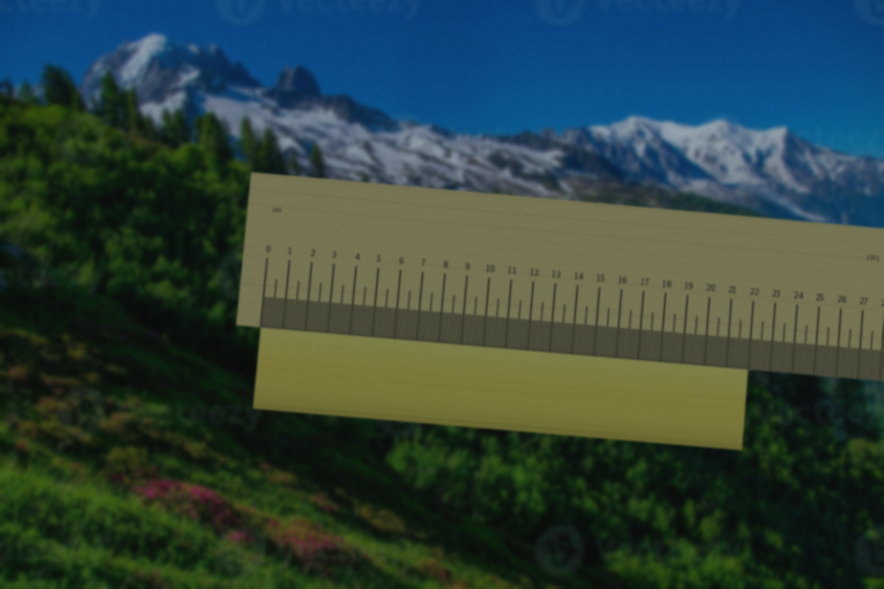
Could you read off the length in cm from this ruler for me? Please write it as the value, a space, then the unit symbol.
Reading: 22 cm
